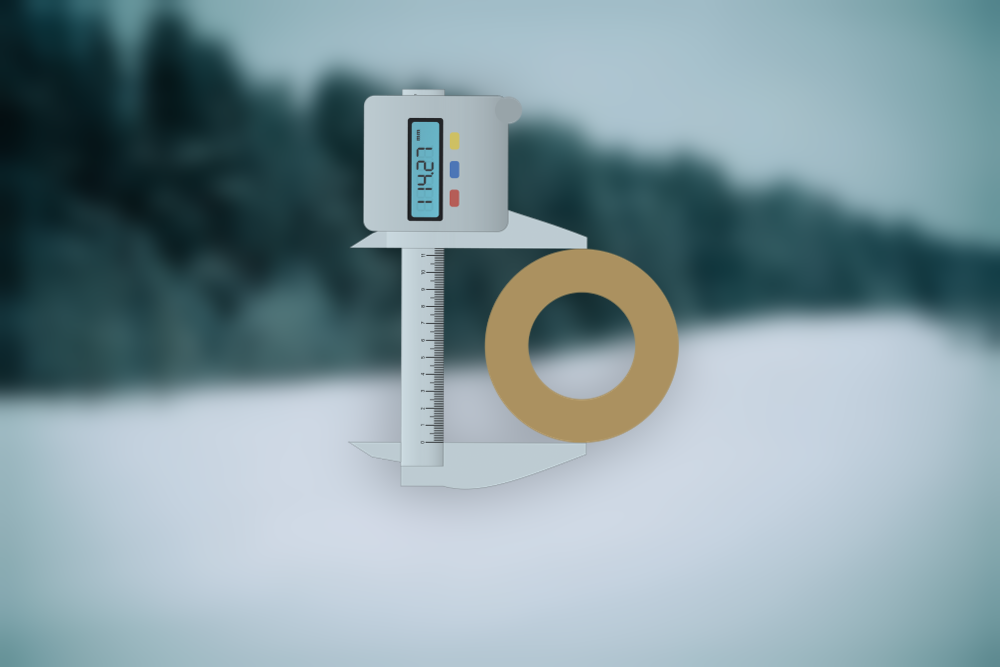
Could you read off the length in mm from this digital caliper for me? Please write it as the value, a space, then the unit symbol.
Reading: 114.27 mm
